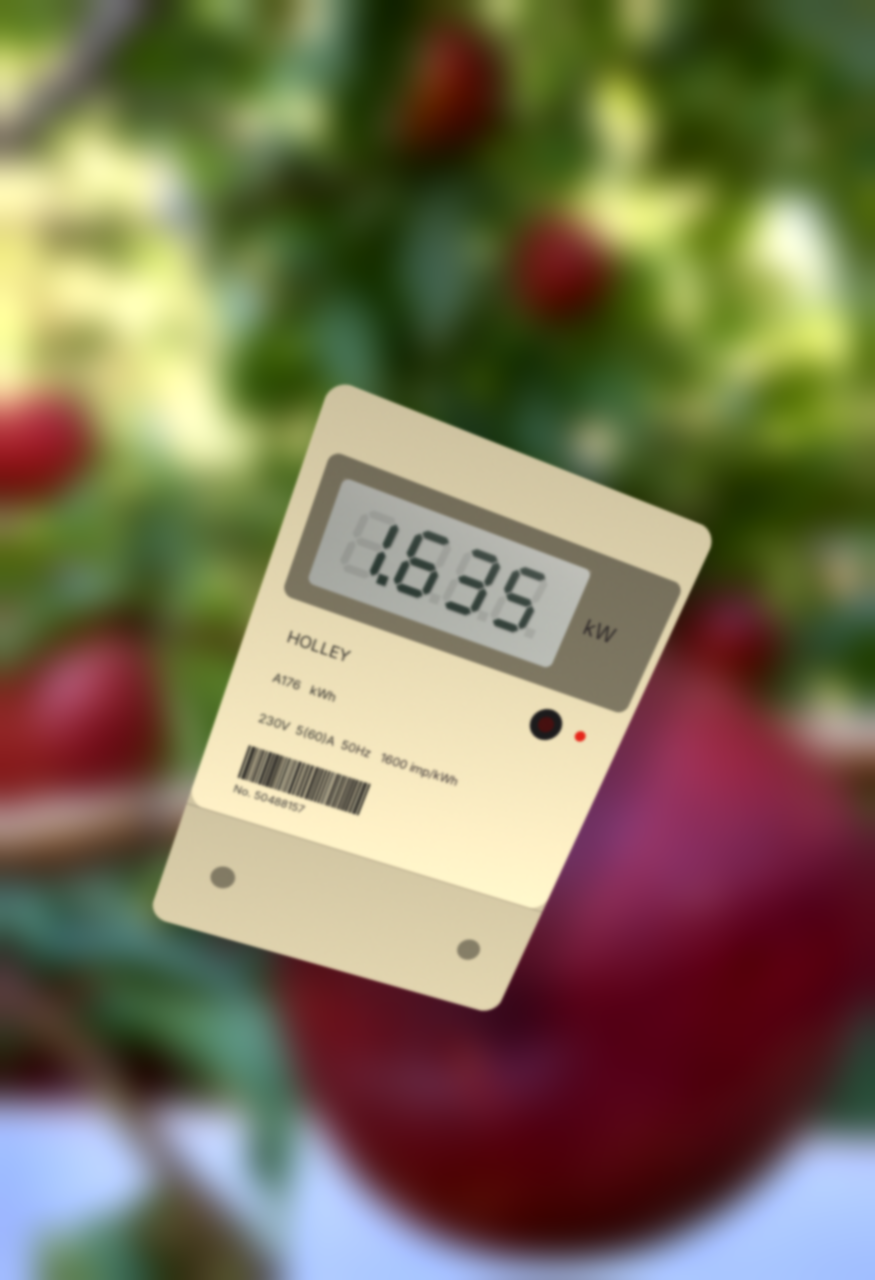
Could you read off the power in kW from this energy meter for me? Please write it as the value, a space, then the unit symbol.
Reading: 1.635 kW
